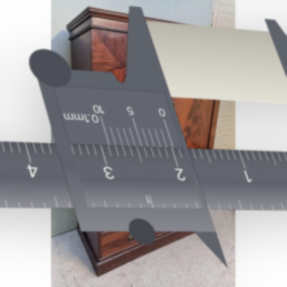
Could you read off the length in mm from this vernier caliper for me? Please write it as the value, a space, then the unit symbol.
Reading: 19.8 mm
